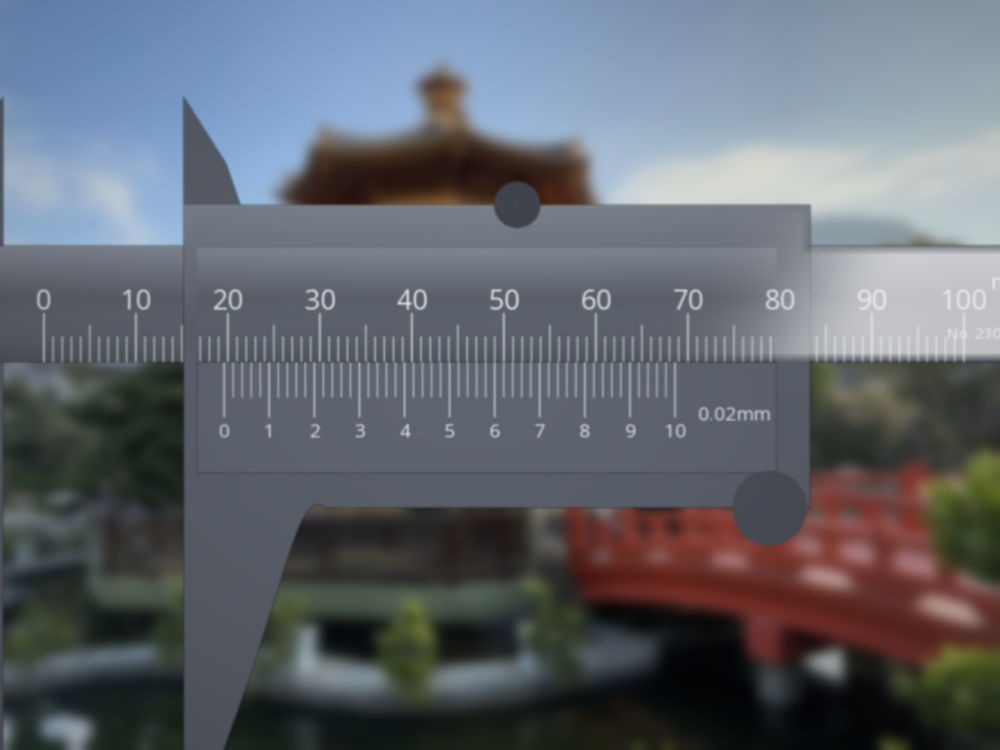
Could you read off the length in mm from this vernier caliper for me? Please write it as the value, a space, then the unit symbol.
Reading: 19.6 mm
